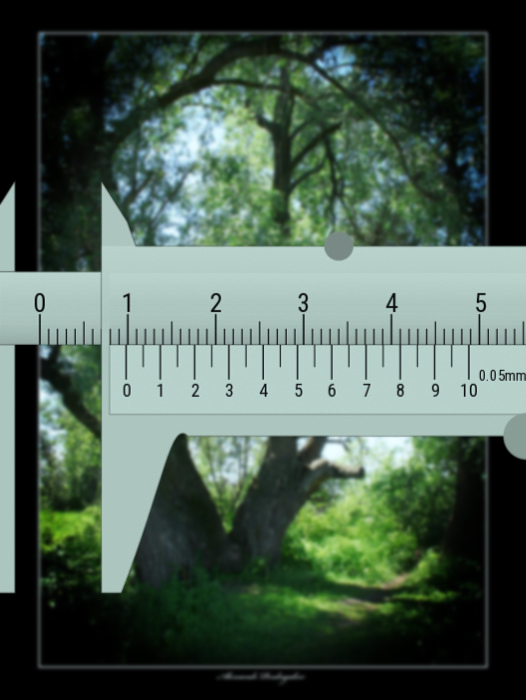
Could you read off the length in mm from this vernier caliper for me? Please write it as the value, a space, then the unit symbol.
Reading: 9.8 mm
